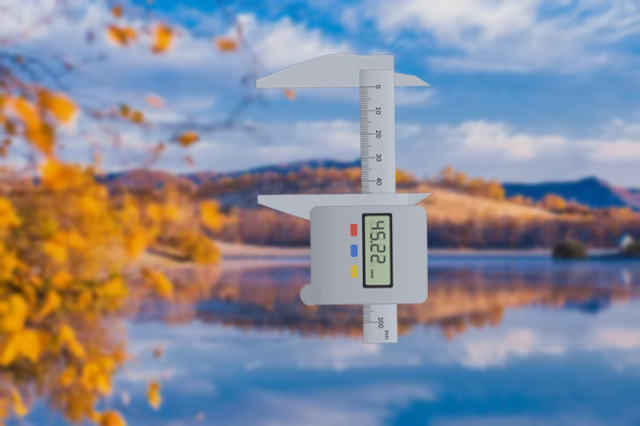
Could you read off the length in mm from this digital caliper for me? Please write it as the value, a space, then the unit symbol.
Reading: 45.22 mm
